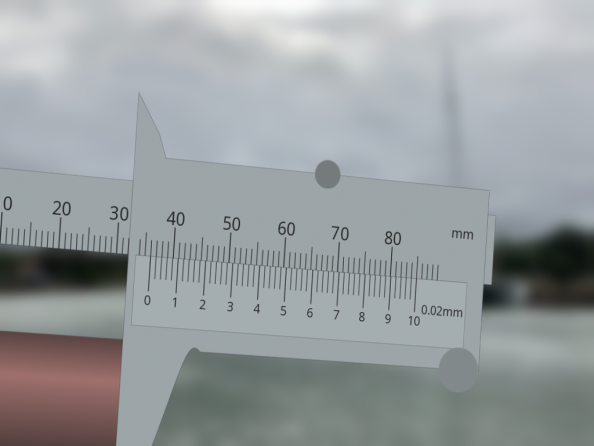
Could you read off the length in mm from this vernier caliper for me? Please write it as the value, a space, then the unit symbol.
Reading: 36.0 mm
